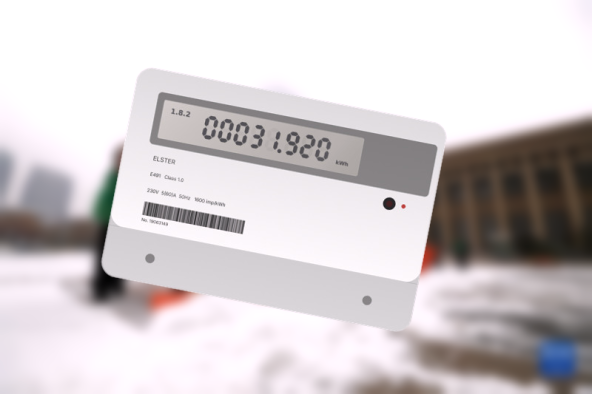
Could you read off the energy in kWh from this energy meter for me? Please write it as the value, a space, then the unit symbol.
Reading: 31.920 kWh
